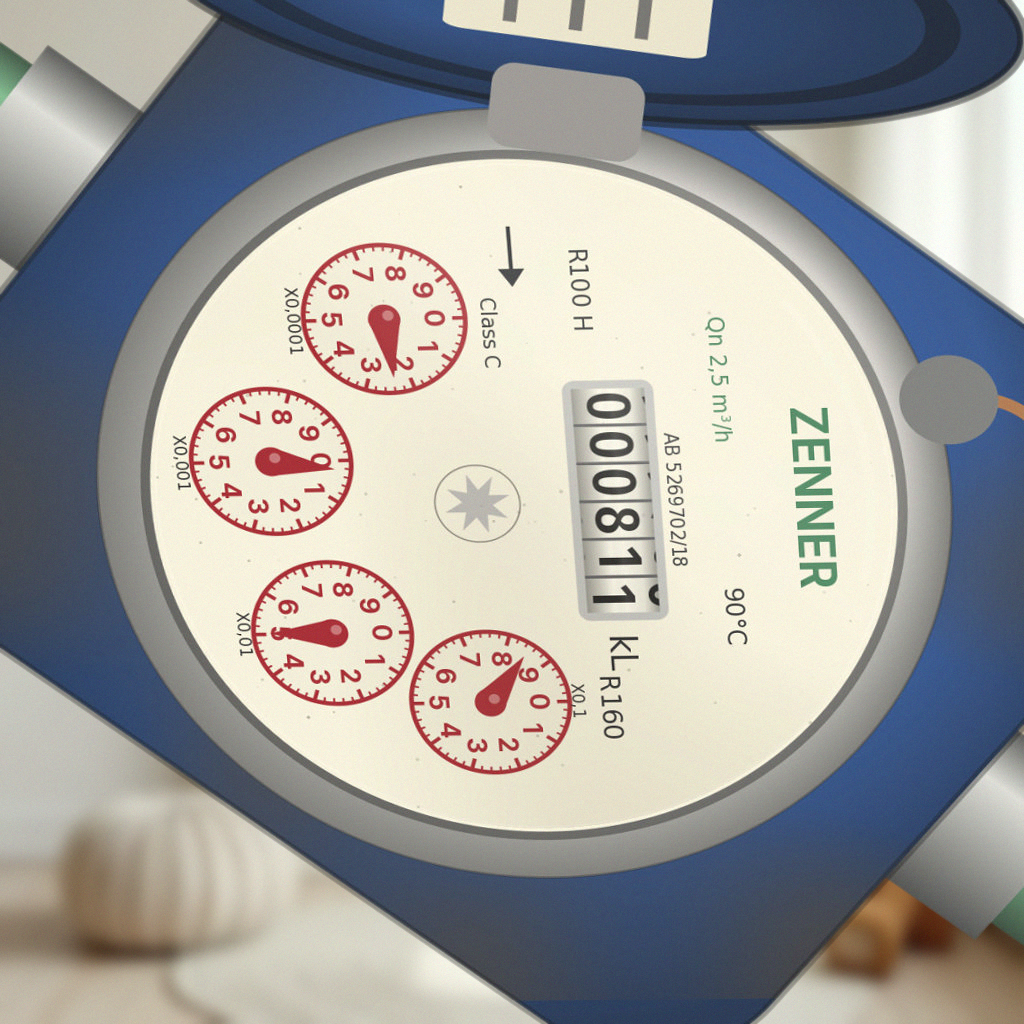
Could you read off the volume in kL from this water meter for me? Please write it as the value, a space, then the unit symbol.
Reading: 810.8502 kL
